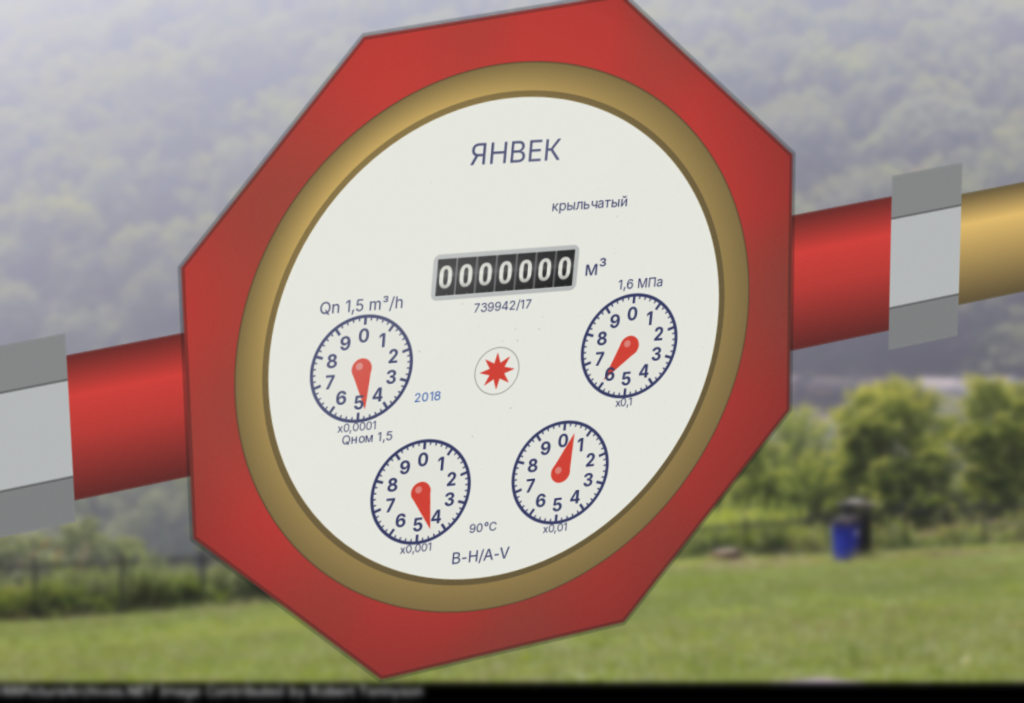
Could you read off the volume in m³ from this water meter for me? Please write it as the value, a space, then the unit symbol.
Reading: 0.6044 m³
